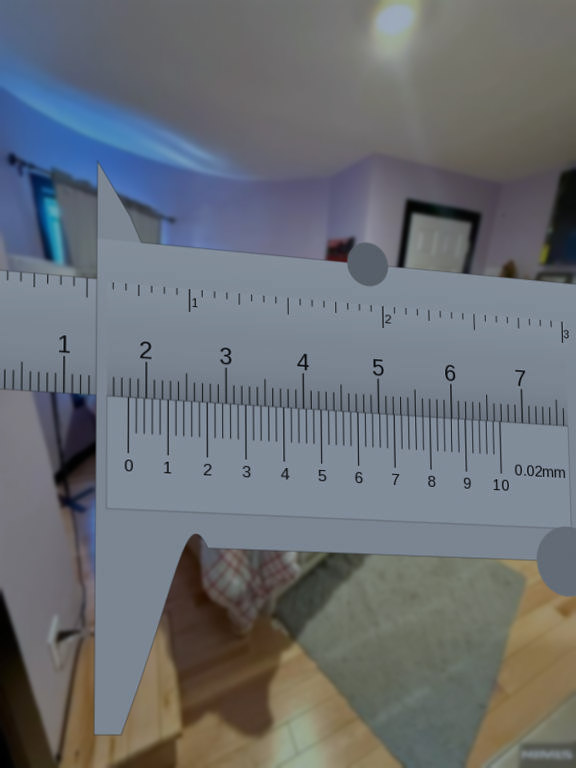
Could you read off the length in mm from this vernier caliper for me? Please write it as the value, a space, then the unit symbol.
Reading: 17.8 mm
